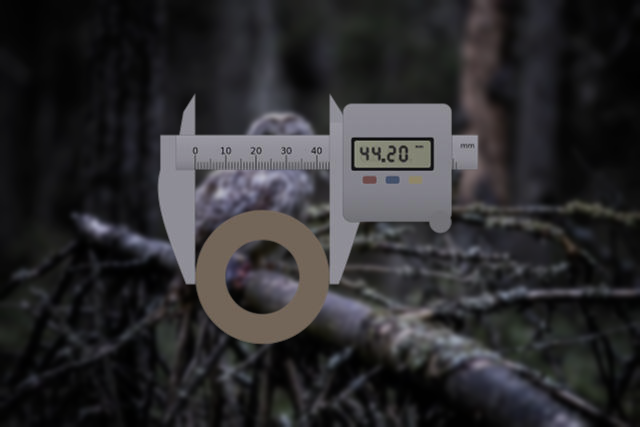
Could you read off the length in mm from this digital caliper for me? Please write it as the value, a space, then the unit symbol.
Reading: 44.20 mm
